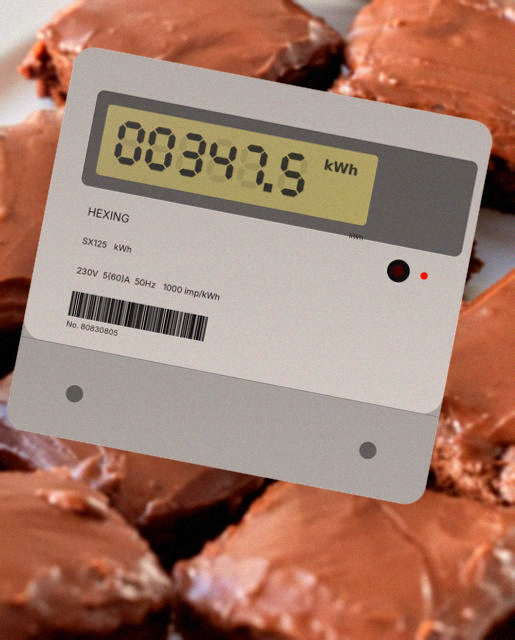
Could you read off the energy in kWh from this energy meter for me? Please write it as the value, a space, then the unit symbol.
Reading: 347.5 kWh
